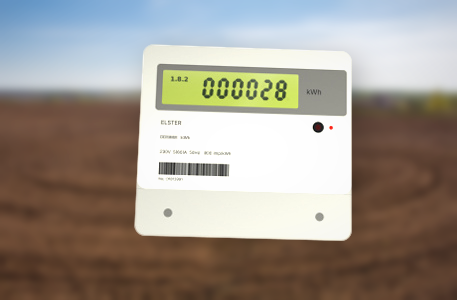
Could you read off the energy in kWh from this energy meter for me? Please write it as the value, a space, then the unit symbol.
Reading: 28 kWh
